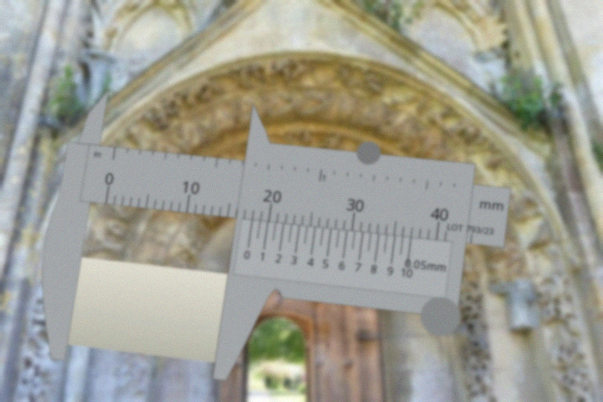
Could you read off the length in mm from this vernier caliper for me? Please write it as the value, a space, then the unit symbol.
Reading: 18.0 mm
